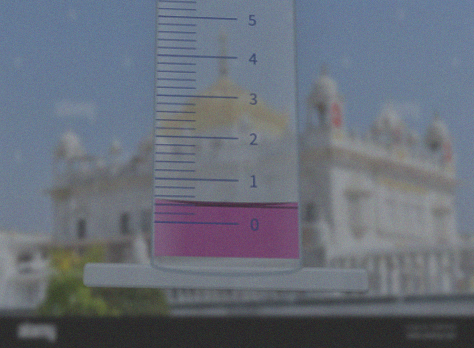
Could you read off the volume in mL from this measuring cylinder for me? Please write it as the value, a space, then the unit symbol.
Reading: 0.4 mL
